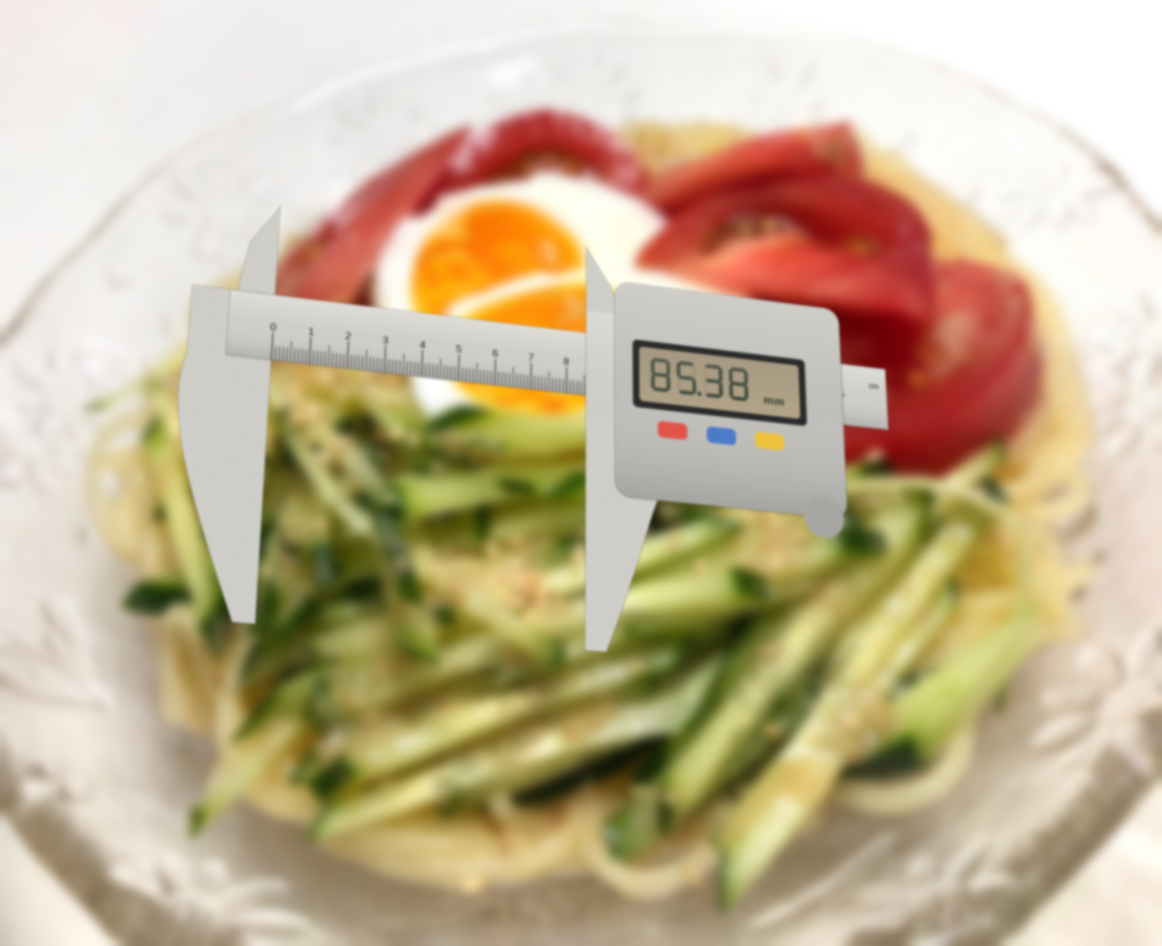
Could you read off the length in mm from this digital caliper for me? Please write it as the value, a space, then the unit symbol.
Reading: 85.38 mm
